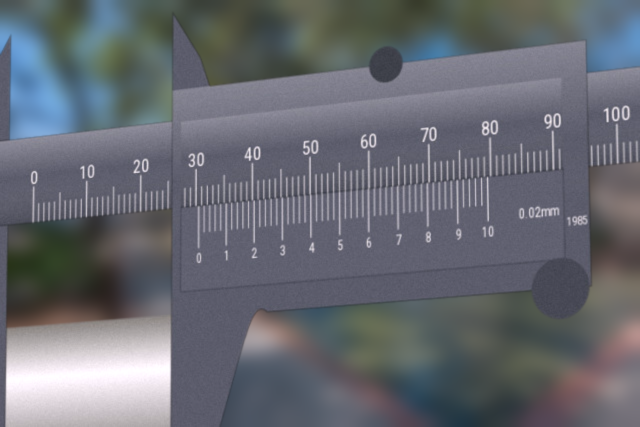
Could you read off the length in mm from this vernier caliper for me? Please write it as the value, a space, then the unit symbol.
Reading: 30.5 mm
